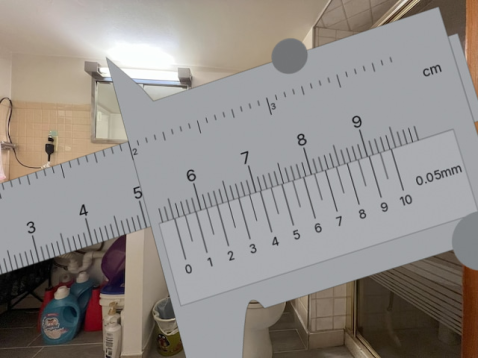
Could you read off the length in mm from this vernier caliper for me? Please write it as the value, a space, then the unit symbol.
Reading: 55.2 mm
